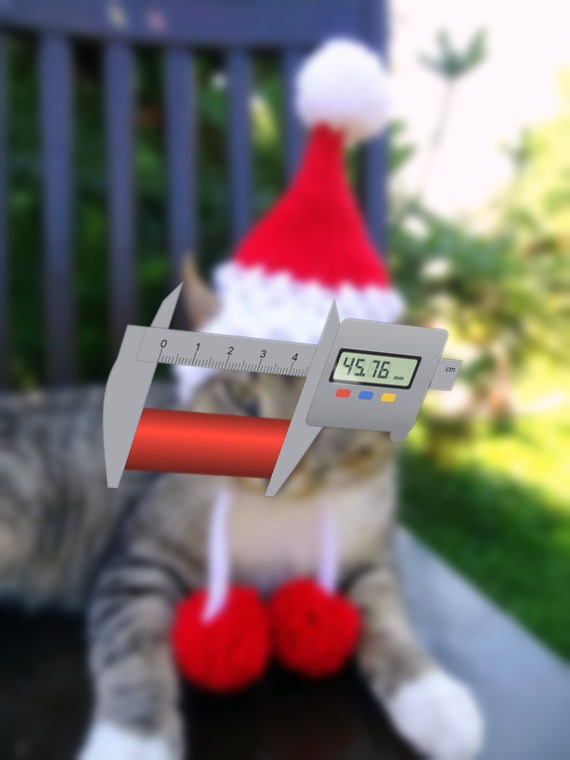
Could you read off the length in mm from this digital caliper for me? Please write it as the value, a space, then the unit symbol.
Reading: 45.76 mm
